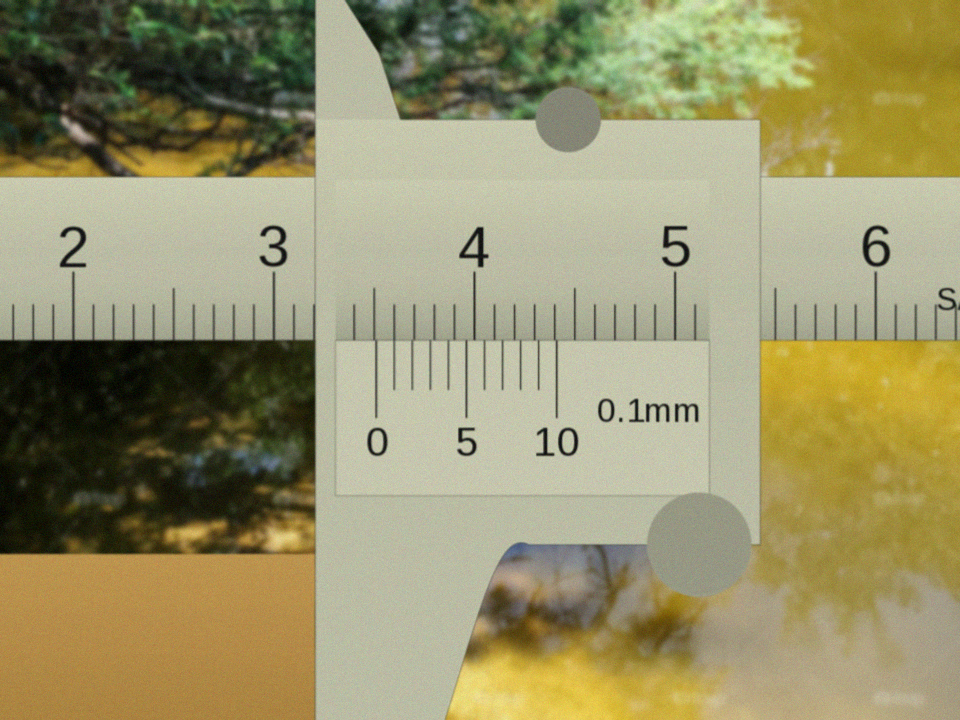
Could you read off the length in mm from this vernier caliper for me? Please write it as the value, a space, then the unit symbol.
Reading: 35.1 mm
